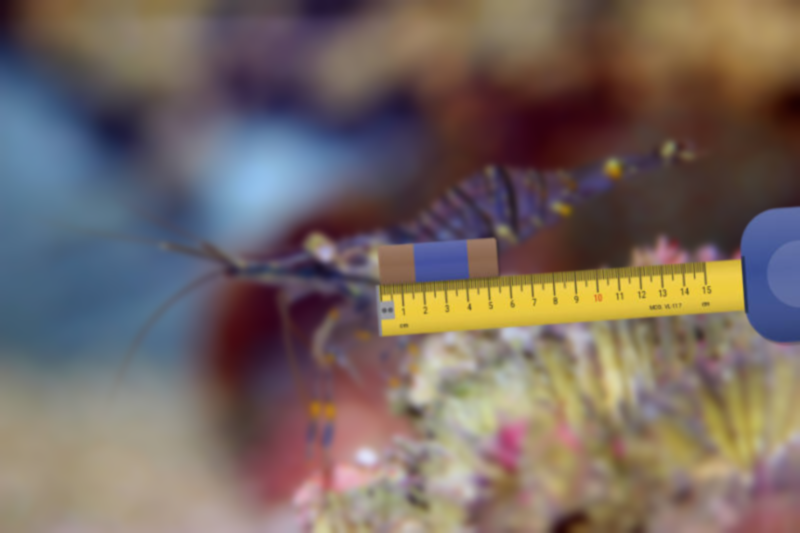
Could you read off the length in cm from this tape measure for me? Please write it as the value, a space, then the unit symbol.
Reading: 5.5 cm
